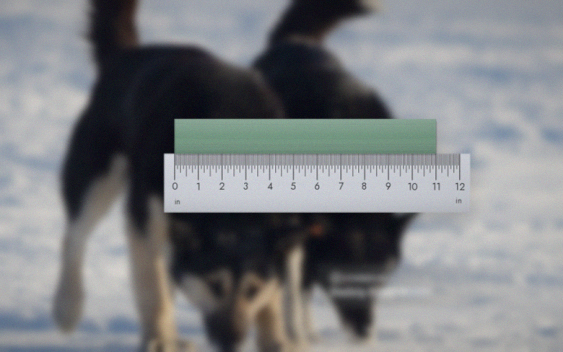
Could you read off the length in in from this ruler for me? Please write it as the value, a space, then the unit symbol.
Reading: 11 in
